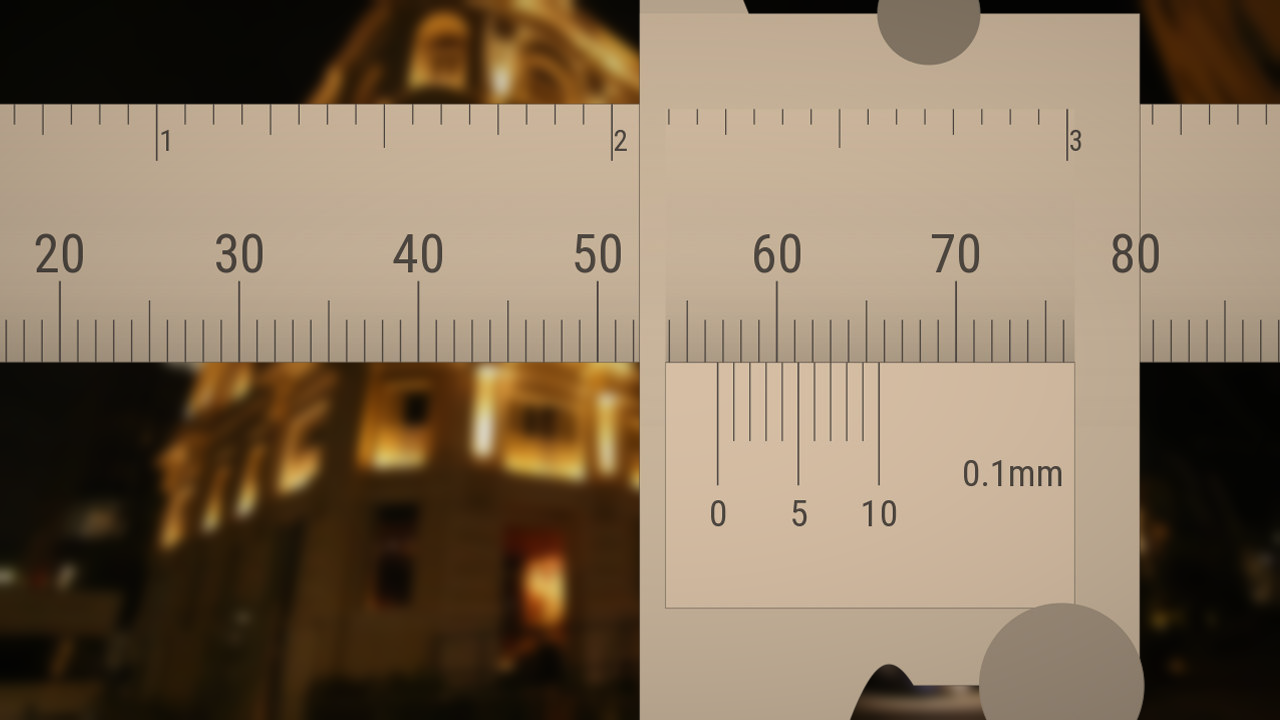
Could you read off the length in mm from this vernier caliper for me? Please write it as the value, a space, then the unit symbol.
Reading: 56.7 mm
